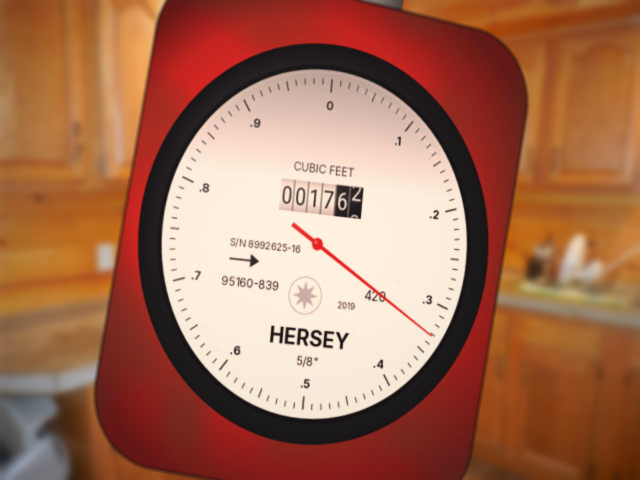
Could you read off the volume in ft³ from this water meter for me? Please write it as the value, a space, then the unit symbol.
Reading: 1762.33 ft³
